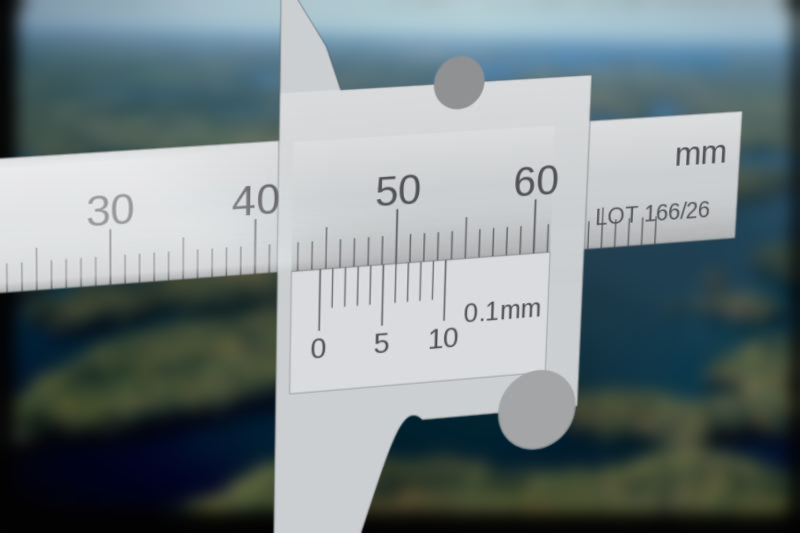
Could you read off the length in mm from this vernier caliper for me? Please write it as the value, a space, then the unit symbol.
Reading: 44.6 mm
